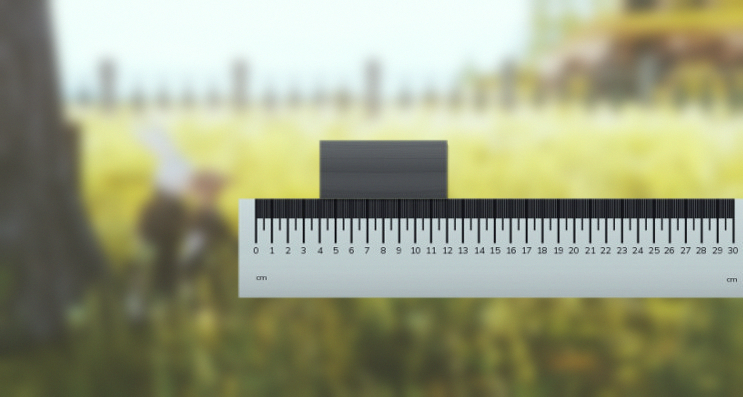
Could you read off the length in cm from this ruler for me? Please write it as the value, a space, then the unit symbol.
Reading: 8 cm
